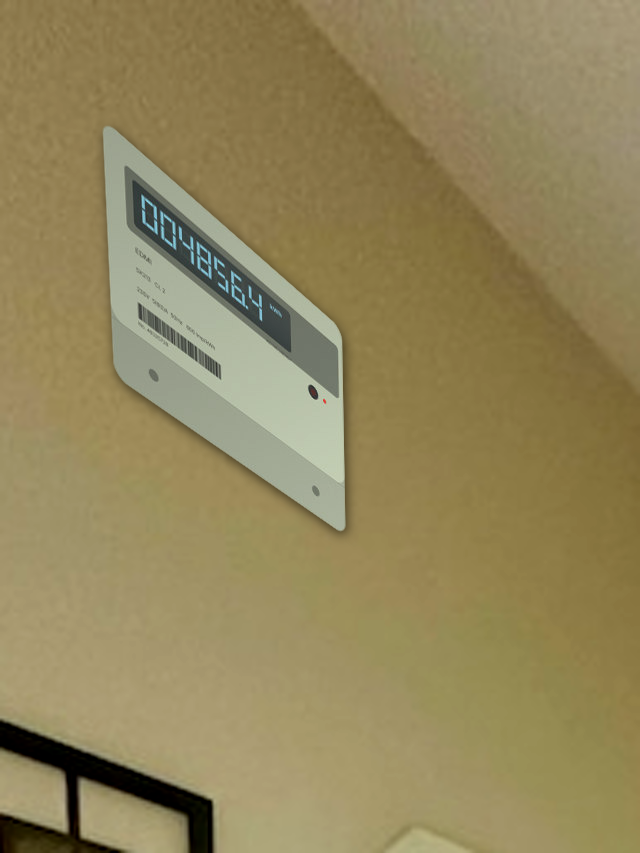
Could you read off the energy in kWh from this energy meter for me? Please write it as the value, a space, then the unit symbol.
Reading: 4856.4 kWh
